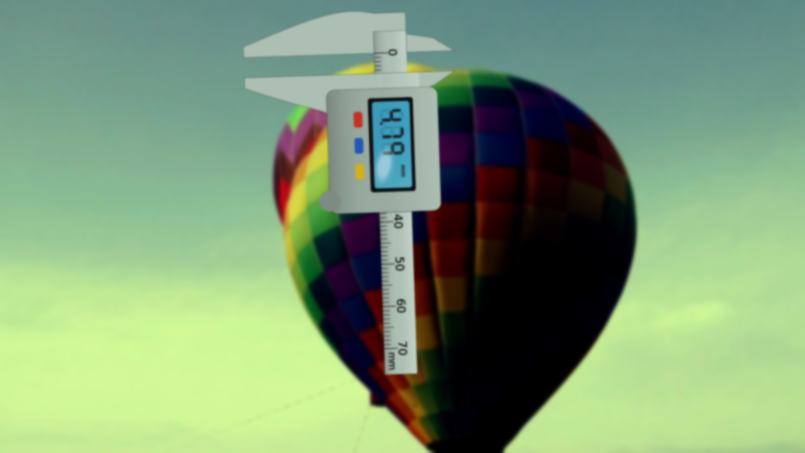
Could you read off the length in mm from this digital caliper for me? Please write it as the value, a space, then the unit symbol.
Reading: 4.79 mm
